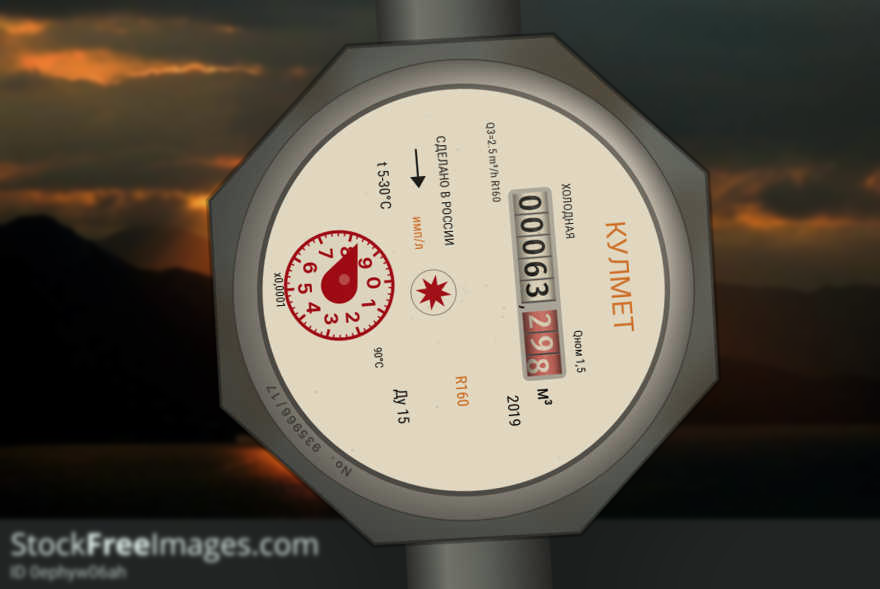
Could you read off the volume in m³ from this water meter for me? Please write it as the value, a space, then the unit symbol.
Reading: 63.2978 m³
